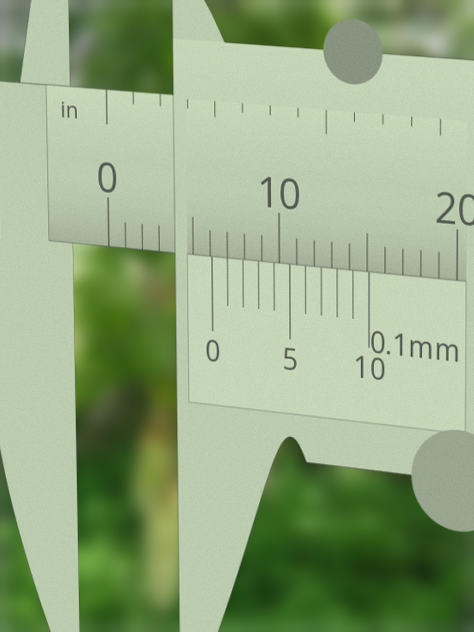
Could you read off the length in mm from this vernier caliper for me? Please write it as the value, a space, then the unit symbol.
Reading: 6.1 mm
